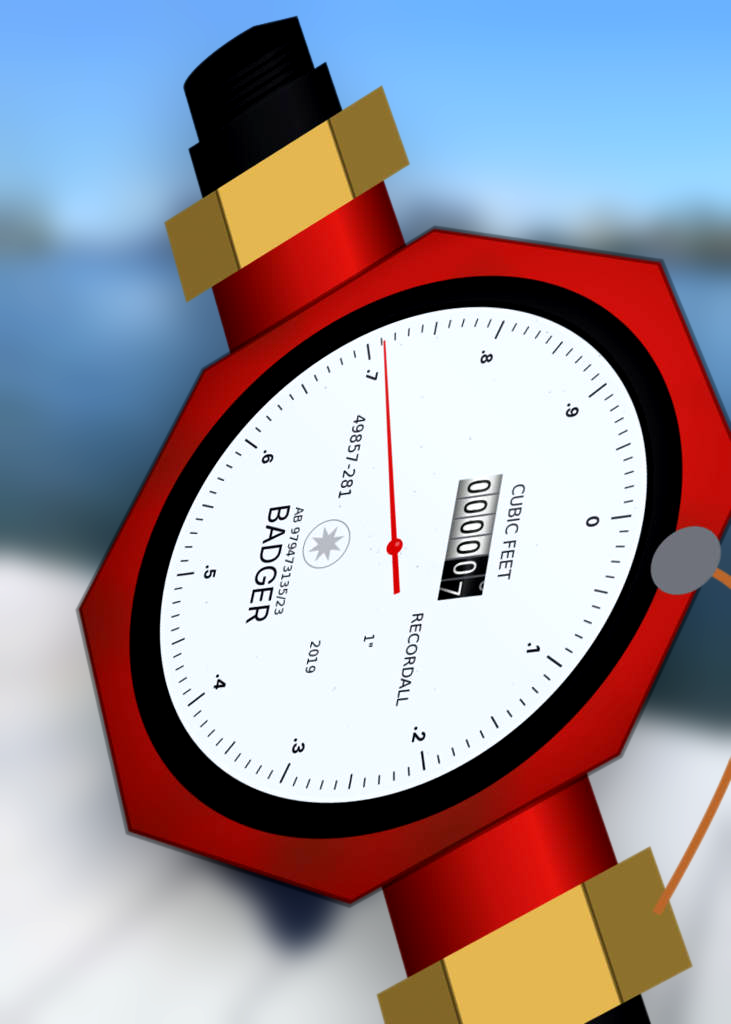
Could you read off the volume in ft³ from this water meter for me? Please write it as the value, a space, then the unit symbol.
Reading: 6.71 ft³
